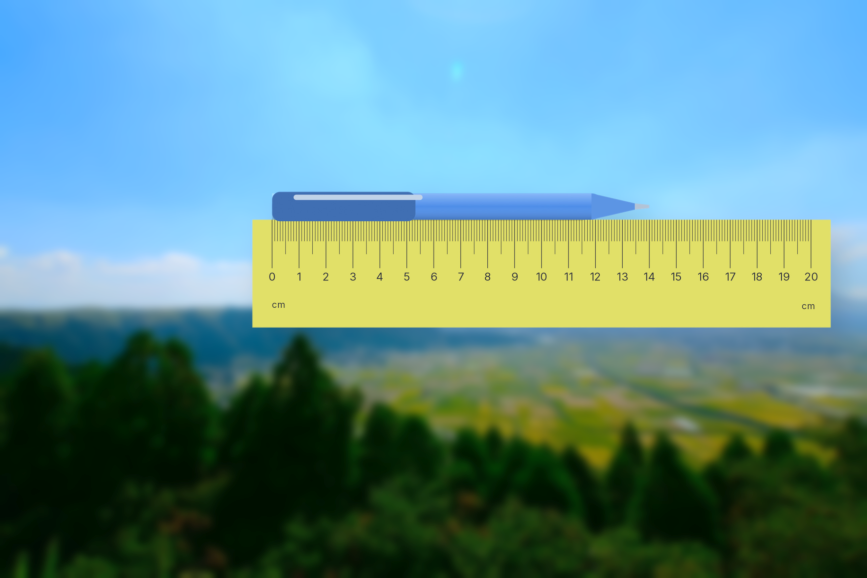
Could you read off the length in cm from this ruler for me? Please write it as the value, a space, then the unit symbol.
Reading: 14 cm
